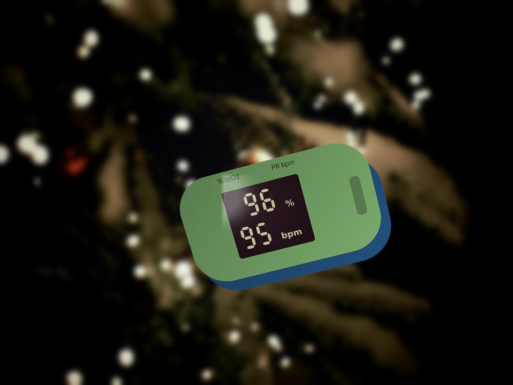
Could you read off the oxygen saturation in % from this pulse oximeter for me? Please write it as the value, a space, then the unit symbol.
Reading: 96 %
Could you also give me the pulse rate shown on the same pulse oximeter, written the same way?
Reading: 95 bpm
